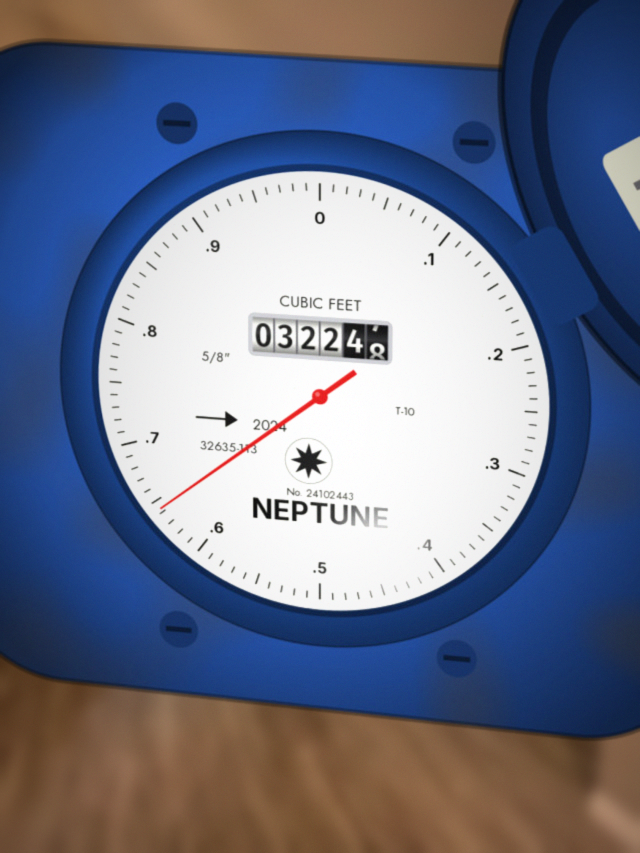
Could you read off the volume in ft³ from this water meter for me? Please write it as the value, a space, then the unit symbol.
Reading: 32247.64 ft³
